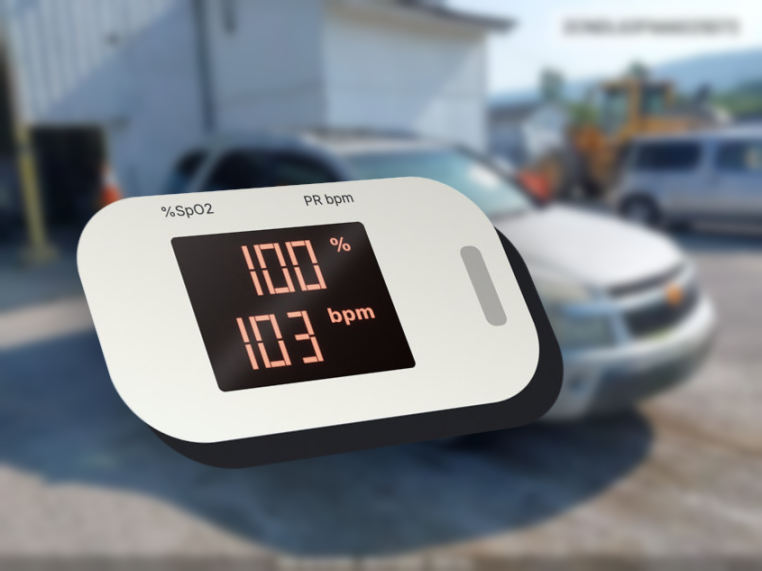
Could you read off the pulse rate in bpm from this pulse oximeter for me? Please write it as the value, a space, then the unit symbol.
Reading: 103 bpm
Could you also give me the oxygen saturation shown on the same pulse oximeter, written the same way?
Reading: 100 %
